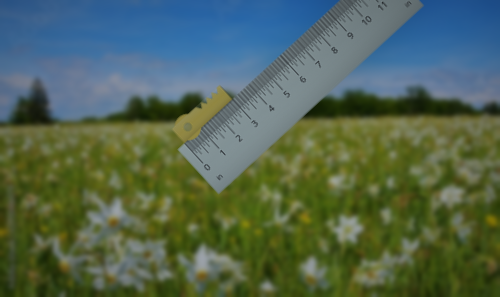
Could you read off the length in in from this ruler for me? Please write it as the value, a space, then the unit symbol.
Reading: 3 in
